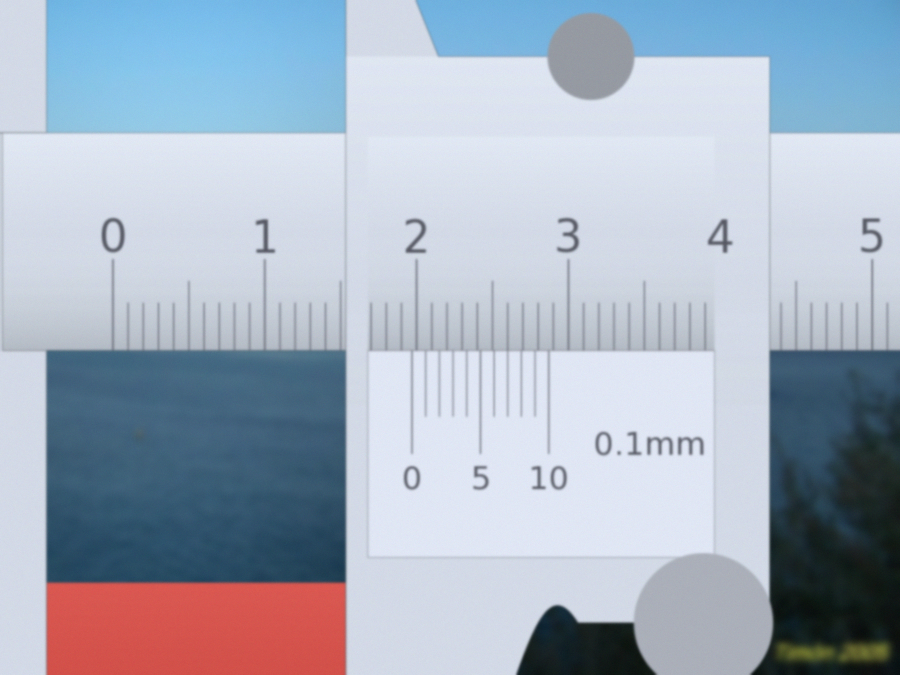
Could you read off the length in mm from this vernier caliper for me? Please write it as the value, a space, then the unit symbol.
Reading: 19.7 mm
